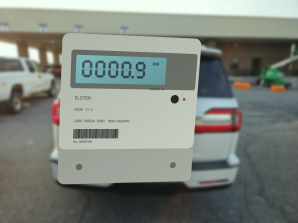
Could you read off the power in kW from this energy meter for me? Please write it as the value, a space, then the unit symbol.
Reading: 0.9 kW
